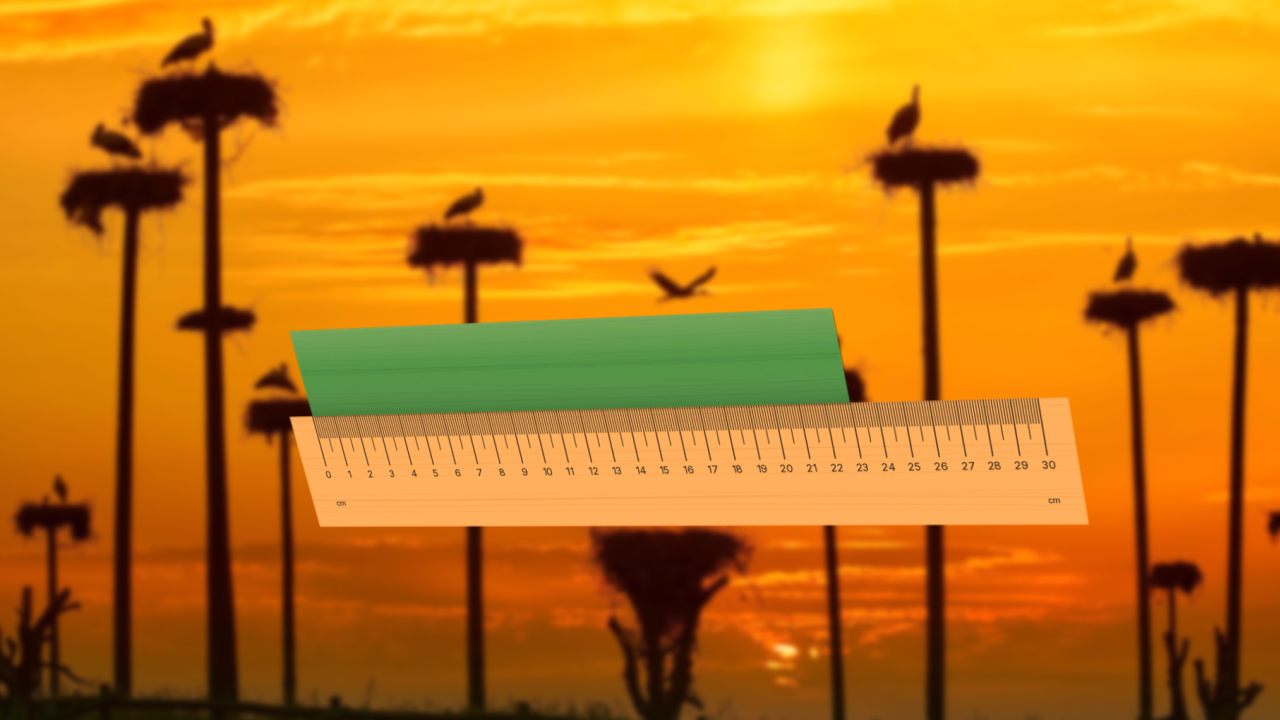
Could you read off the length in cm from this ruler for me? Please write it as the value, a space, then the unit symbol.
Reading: 23 cm
